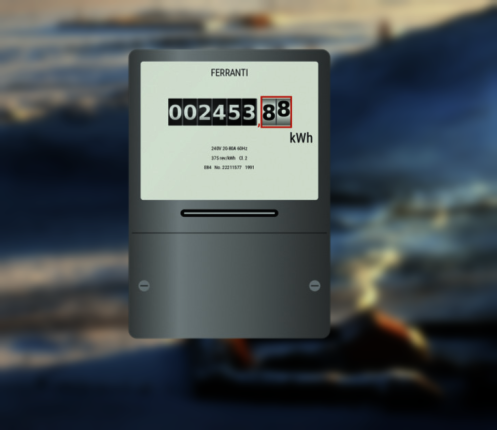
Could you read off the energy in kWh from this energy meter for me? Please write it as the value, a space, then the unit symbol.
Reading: 2453.88 kWh
